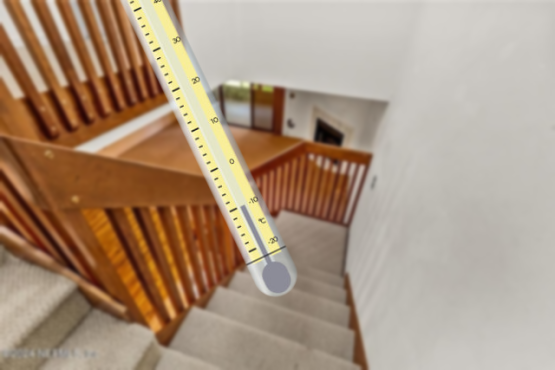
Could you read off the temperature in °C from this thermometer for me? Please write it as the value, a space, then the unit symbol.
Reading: -10 °C
